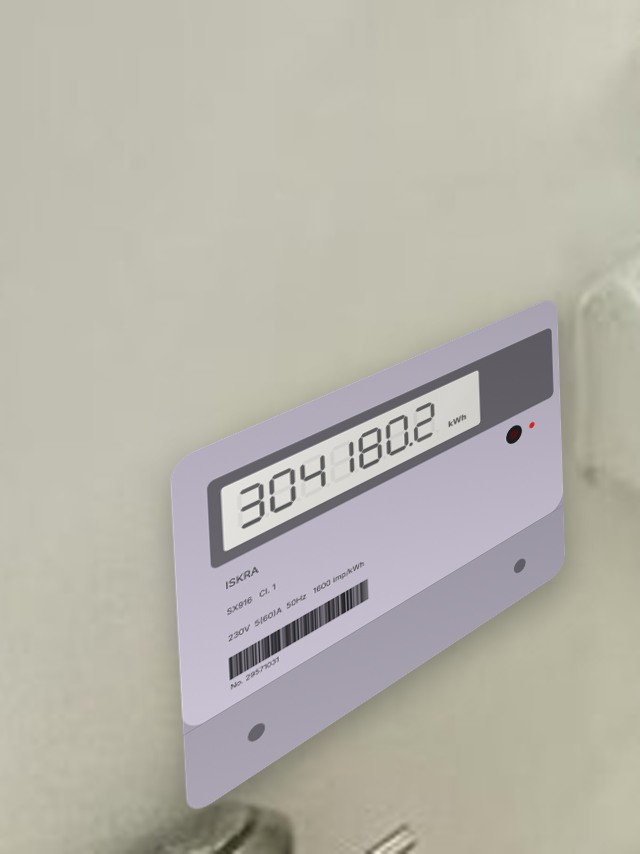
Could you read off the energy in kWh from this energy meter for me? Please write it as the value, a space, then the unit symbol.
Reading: 304180.2 kWh
